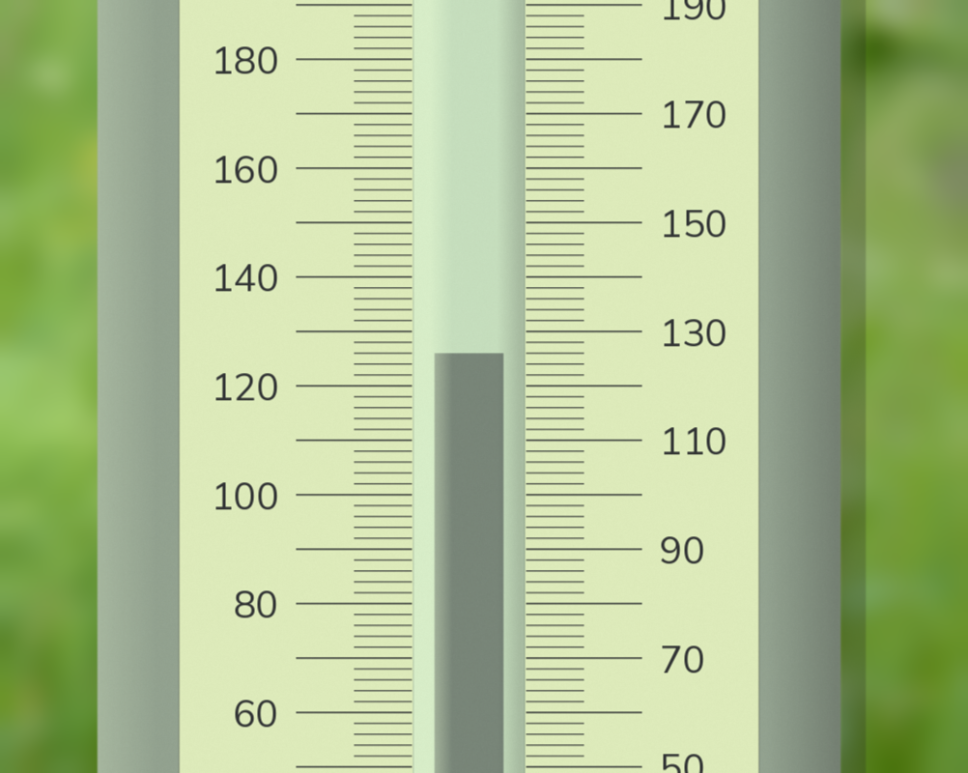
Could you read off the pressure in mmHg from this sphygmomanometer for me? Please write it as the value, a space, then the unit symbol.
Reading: 126 mmHg
